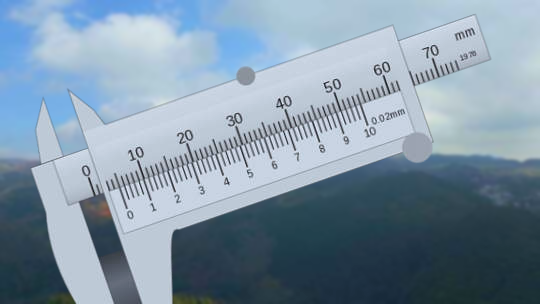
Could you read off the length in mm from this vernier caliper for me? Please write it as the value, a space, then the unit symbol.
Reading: 5.0 mm
